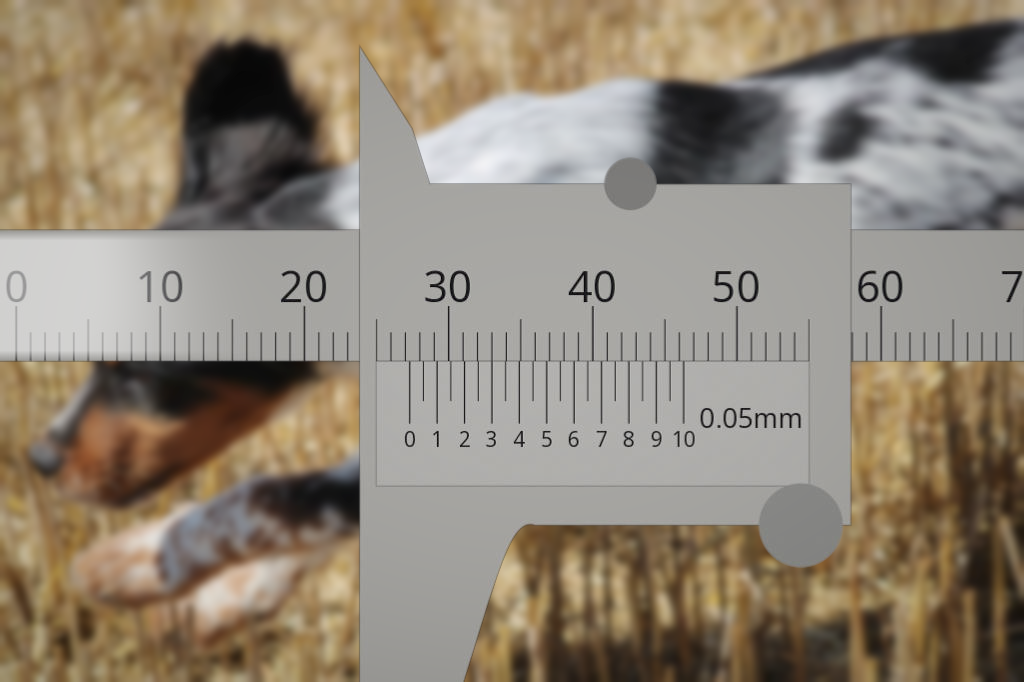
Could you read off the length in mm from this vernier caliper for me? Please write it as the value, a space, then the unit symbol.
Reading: 27.3 mm
